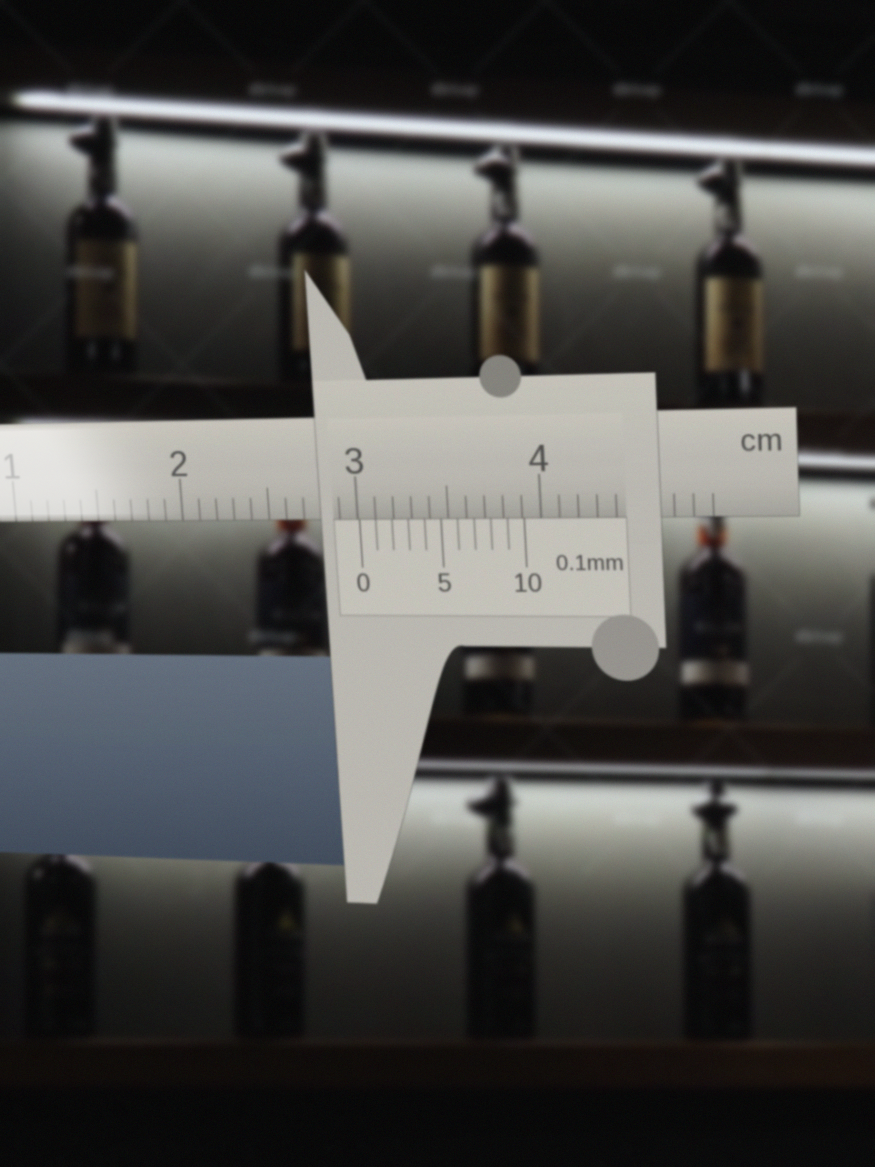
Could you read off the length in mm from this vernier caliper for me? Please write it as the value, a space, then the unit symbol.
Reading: 30.1 mm
